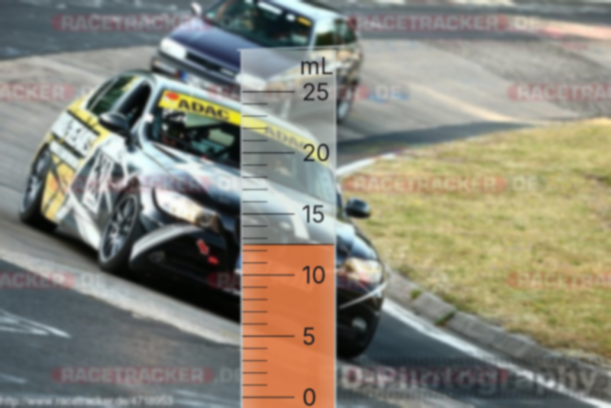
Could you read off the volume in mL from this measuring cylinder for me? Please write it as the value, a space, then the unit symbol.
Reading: 12.5 mL
